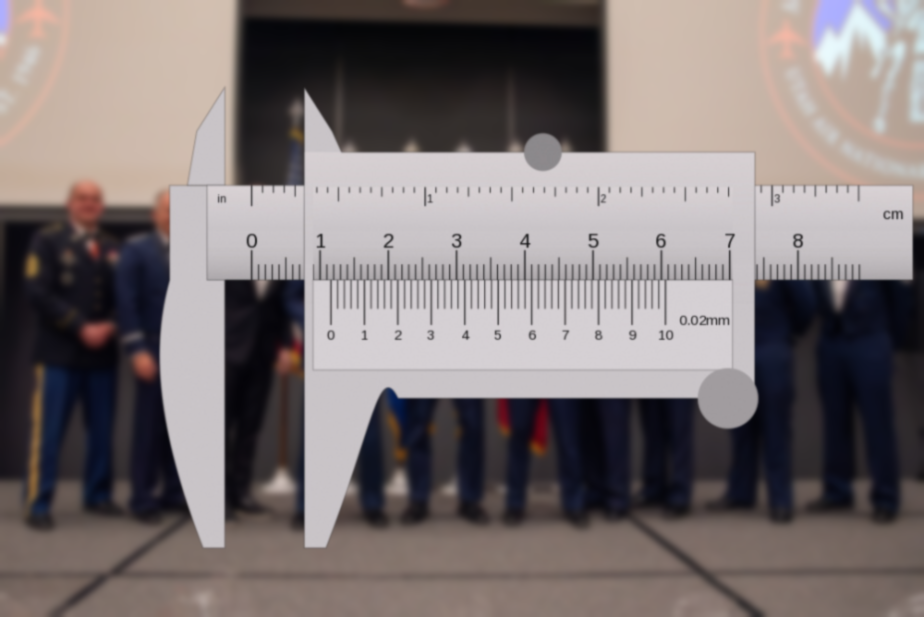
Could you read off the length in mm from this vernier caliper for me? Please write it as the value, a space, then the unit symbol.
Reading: 11.6 mm
